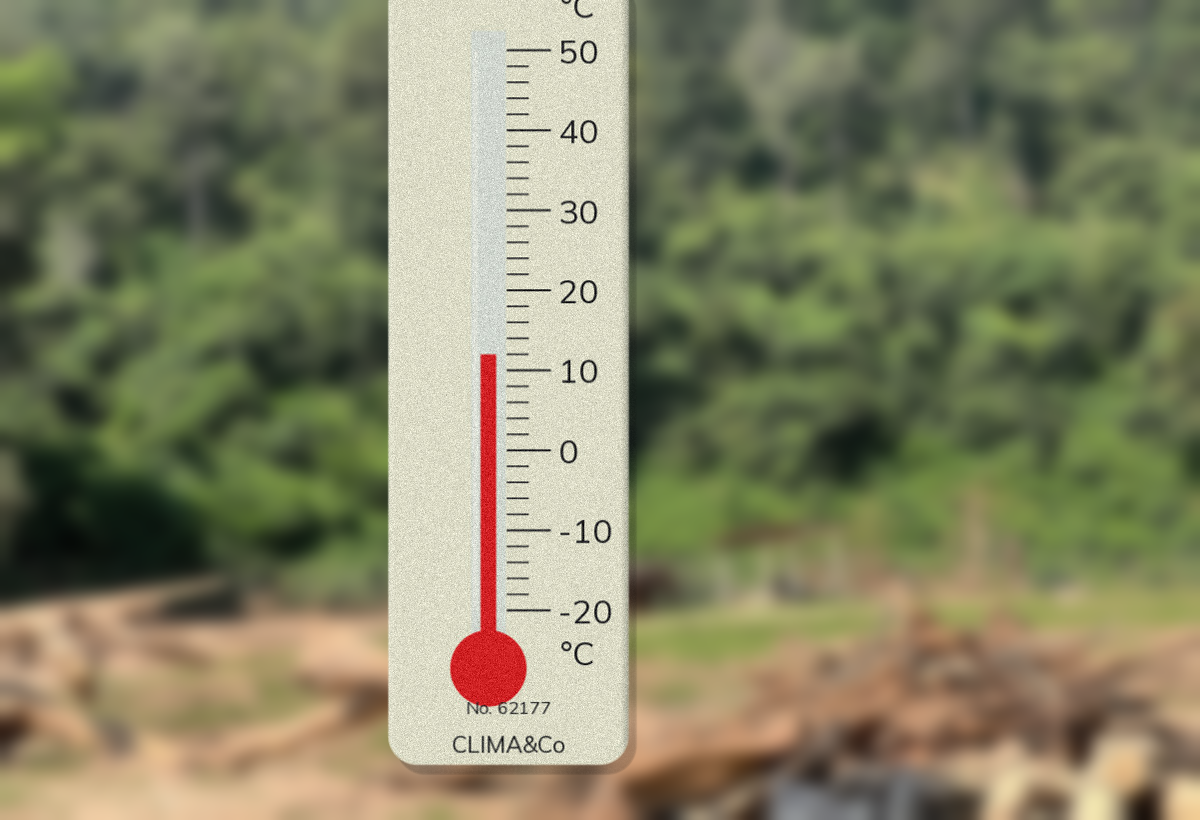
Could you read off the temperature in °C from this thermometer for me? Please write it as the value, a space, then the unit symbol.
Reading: 12 °C
